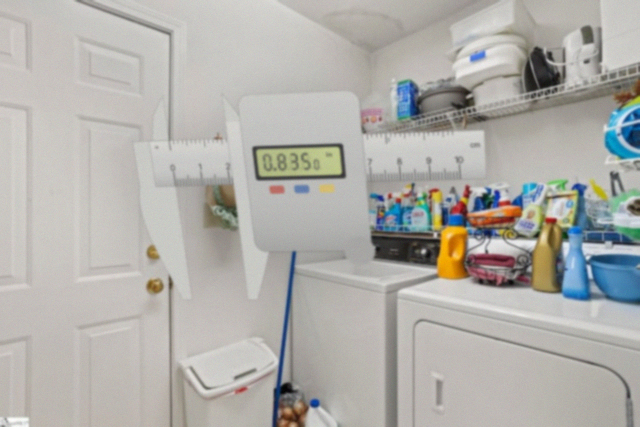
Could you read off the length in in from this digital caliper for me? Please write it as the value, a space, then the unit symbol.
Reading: 0.8350 in
